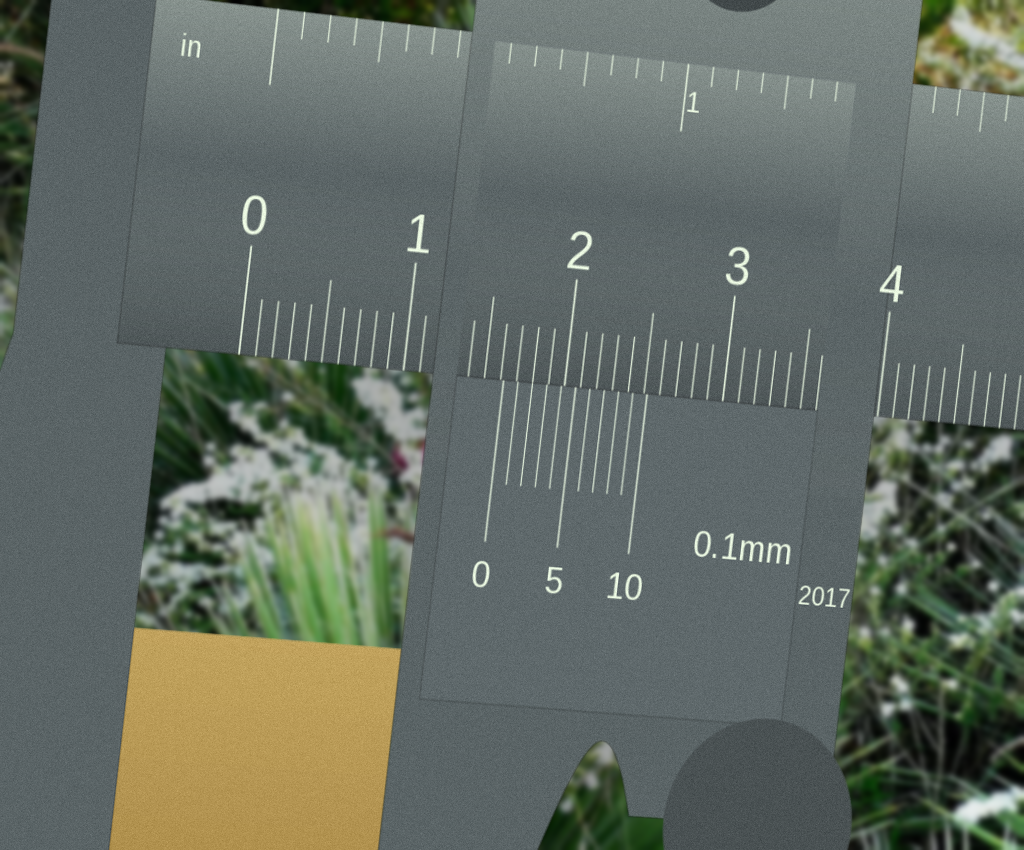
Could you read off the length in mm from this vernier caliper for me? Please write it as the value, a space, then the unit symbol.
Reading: 16.2 mm
